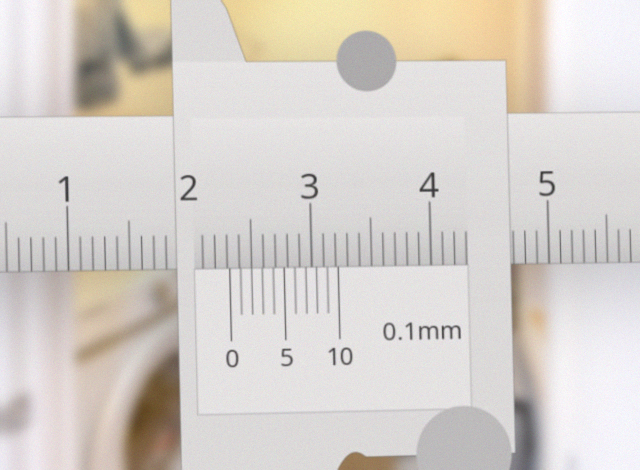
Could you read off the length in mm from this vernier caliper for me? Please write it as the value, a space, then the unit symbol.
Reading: 23.2 mm
